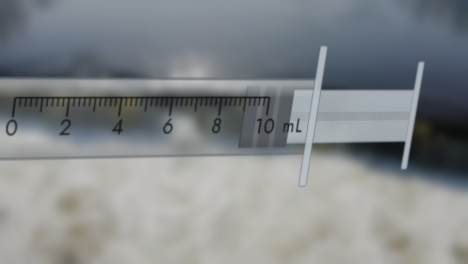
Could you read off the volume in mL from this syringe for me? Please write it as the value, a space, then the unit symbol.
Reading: 9 mL
